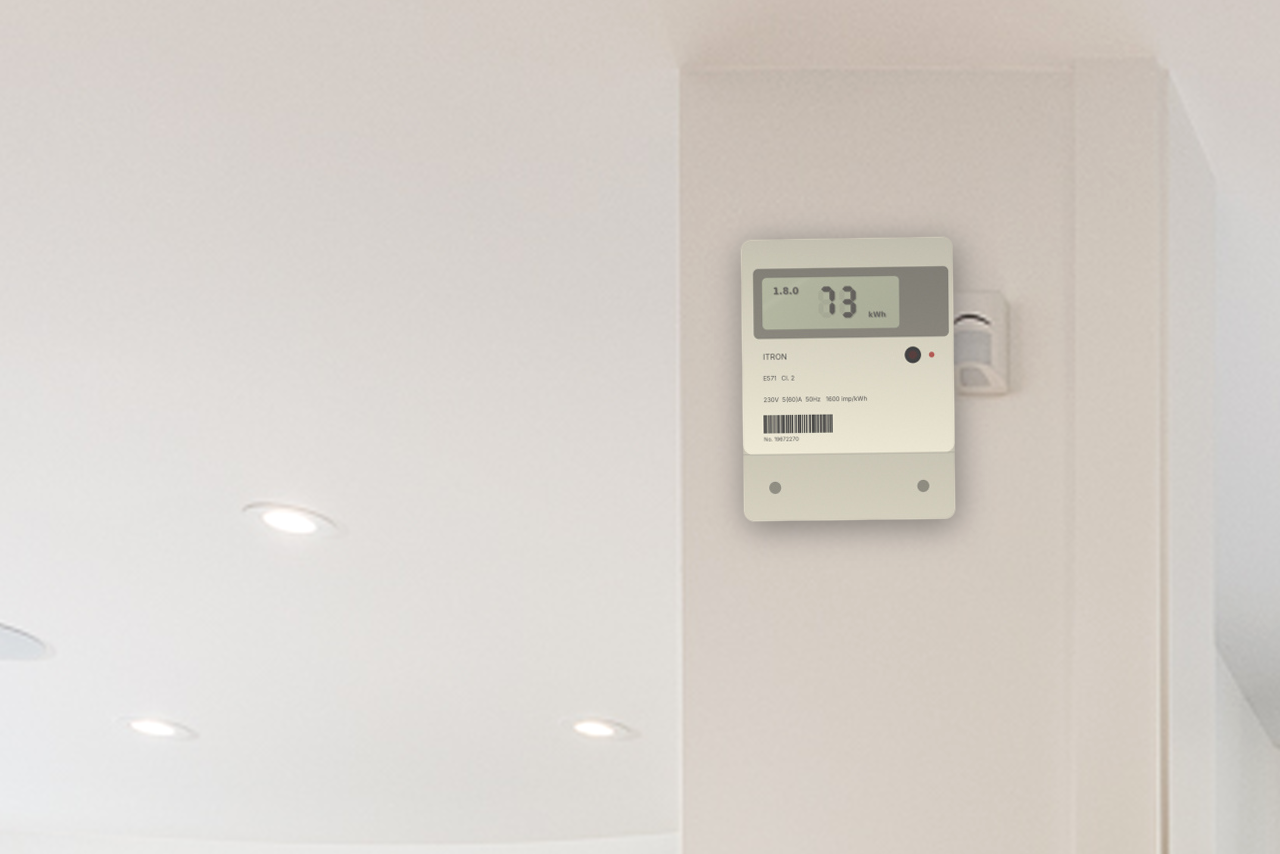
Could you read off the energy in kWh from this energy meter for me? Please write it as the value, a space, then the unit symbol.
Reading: 73 kWh
